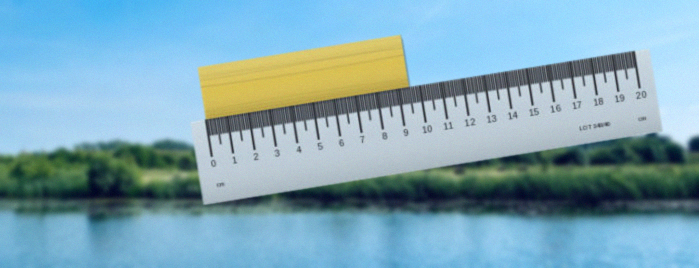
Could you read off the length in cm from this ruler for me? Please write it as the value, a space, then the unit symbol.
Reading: 9.5 cm
